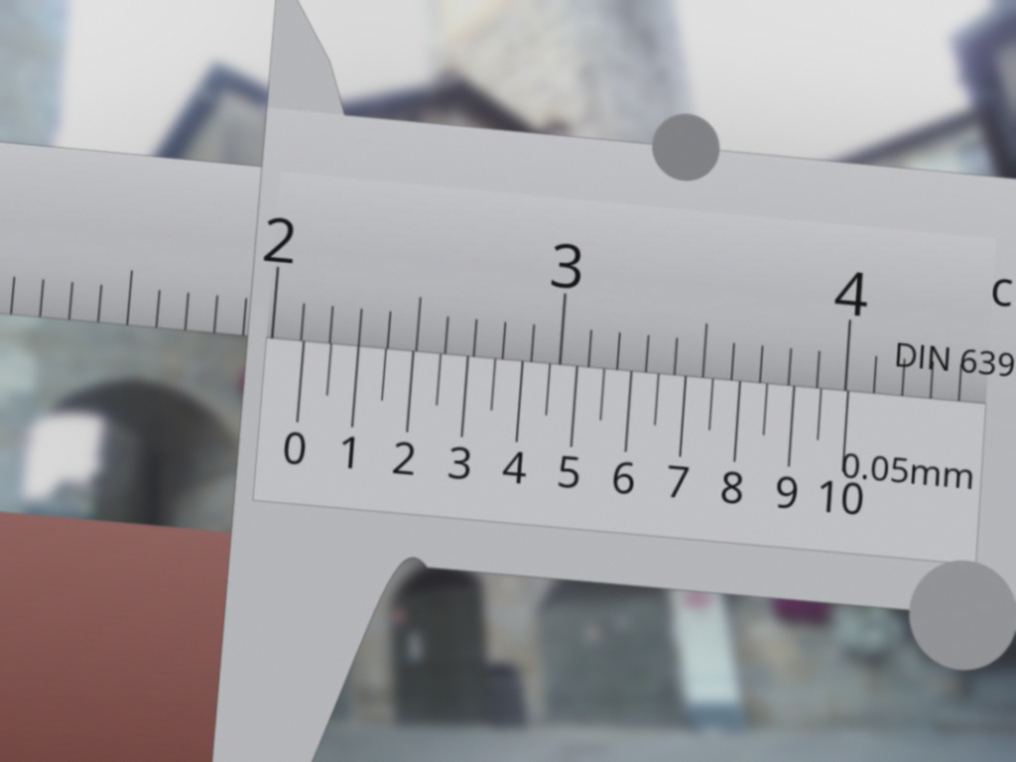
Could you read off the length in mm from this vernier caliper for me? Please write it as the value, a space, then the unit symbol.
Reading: 21.10 mm
